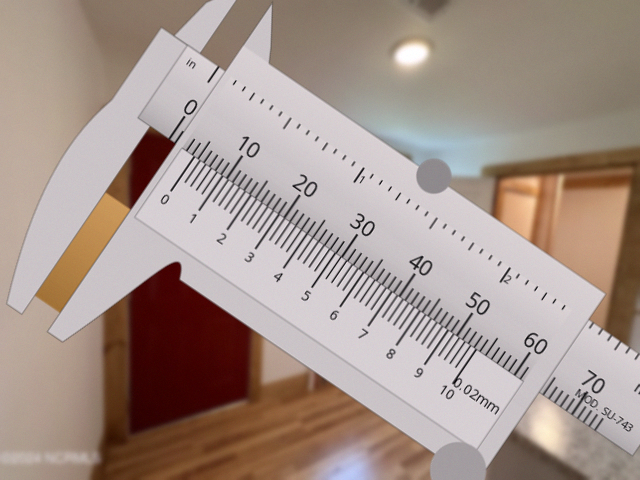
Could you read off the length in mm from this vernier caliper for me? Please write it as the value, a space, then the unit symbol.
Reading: 4.4 mm
